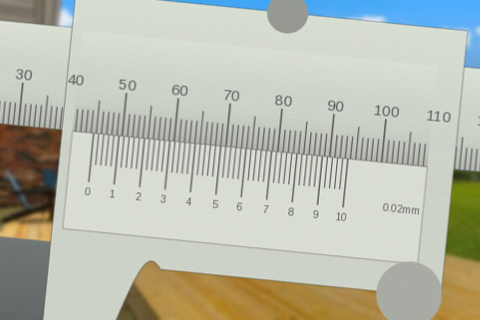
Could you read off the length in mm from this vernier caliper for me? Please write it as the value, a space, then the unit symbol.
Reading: 44.5 mm
